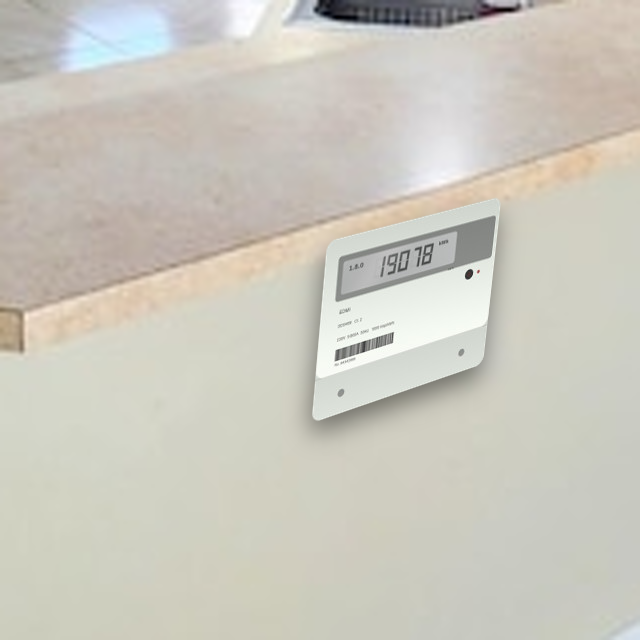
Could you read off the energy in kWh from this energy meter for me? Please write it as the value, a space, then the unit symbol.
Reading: 19078 kWh
